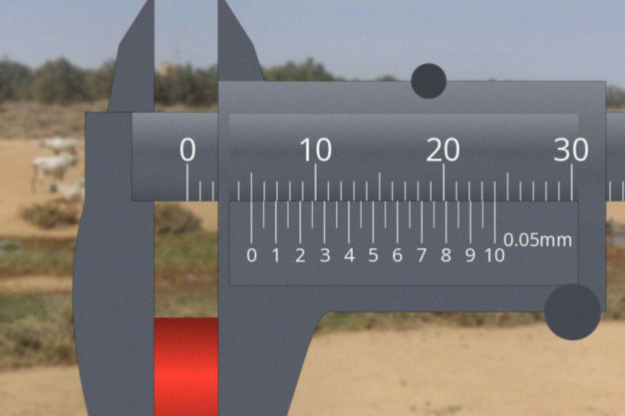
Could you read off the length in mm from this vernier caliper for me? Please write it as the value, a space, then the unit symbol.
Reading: 5.0 mm
